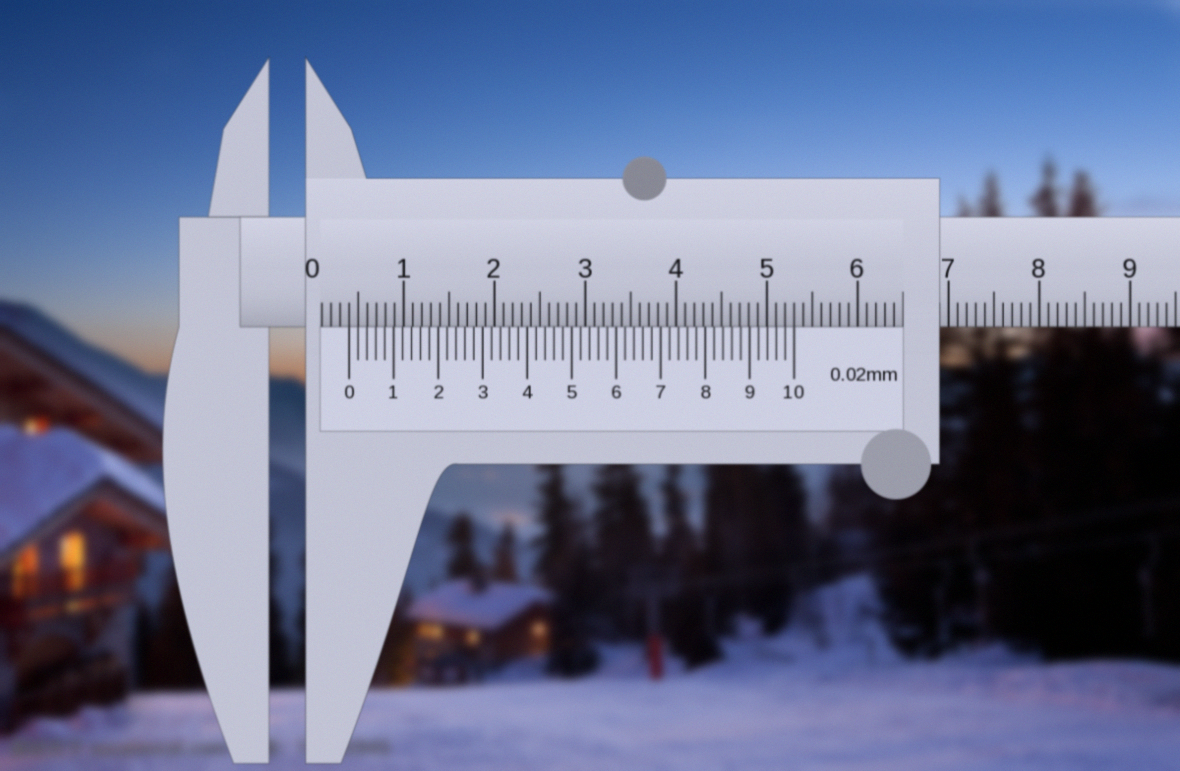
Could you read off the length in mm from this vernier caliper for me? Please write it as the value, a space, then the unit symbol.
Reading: 4.0 mm
